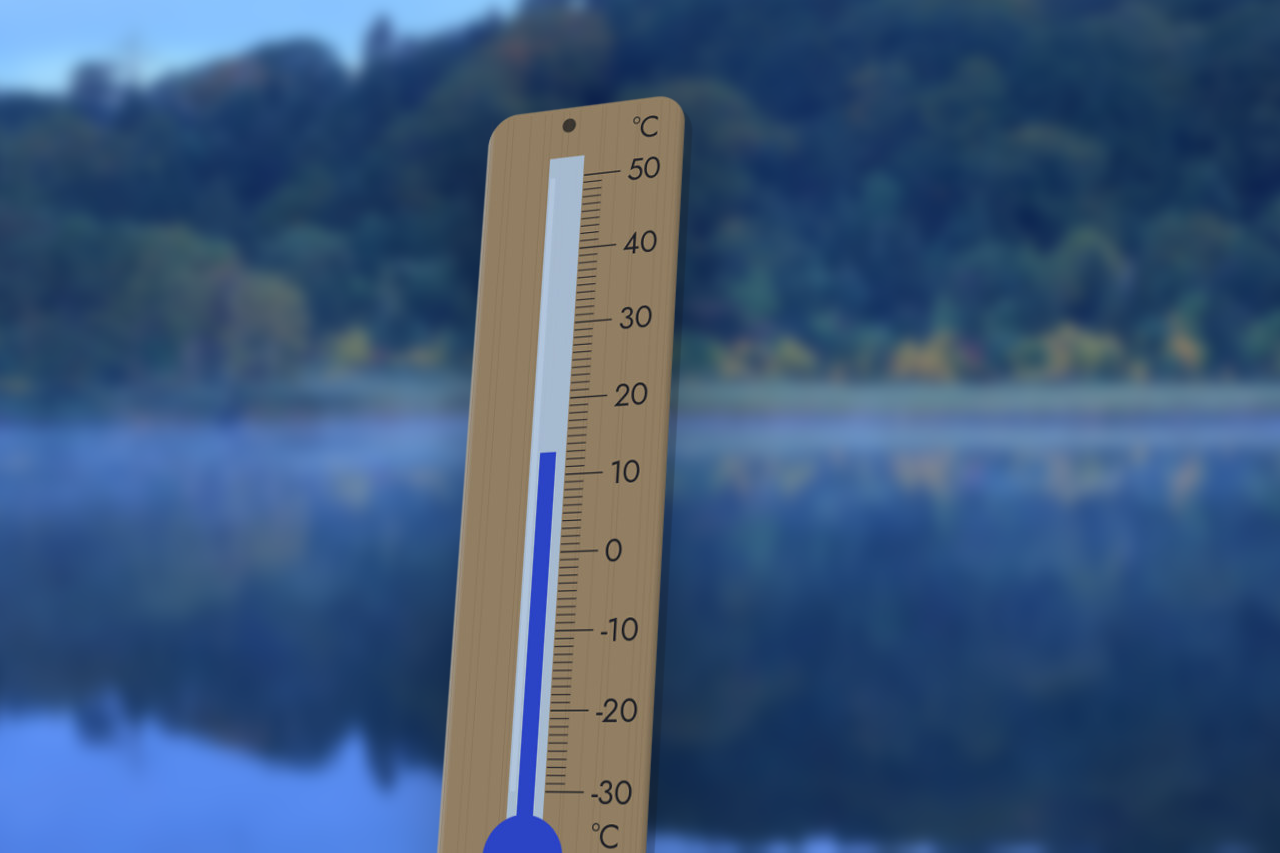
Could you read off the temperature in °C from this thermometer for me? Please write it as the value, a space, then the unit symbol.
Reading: 13 °C
